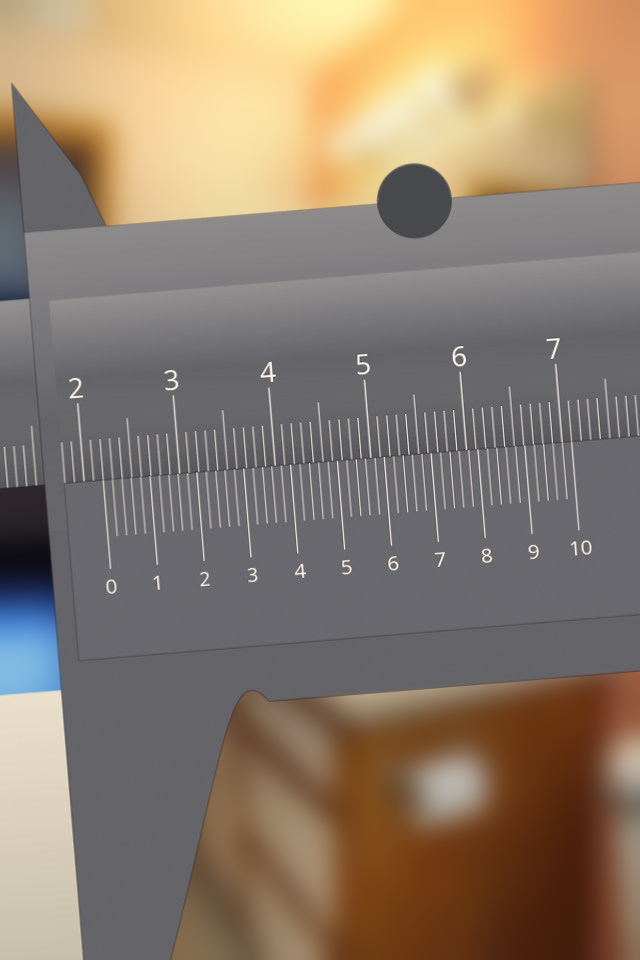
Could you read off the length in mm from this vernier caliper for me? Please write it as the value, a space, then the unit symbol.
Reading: 22.0 mm
